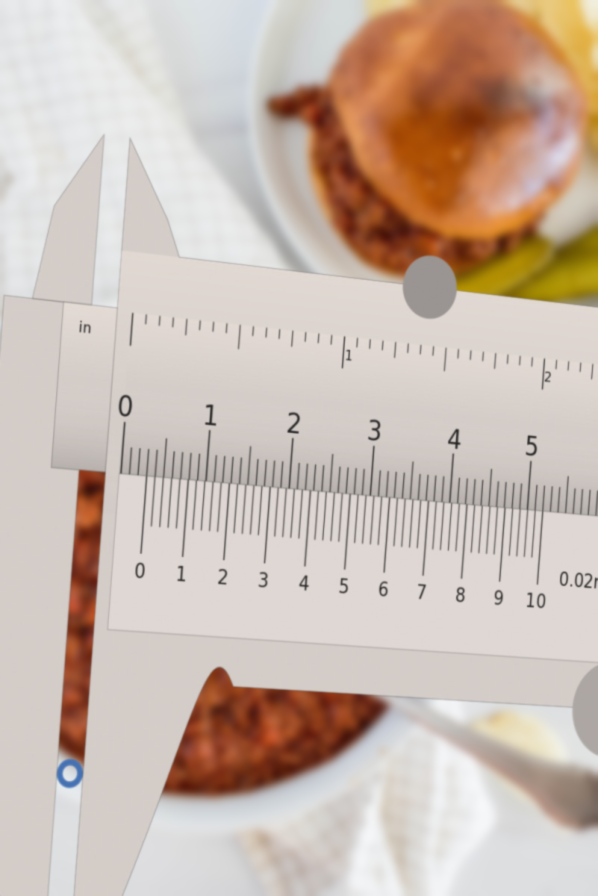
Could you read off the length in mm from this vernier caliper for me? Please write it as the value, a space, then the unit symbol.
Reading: 3.0 mm
